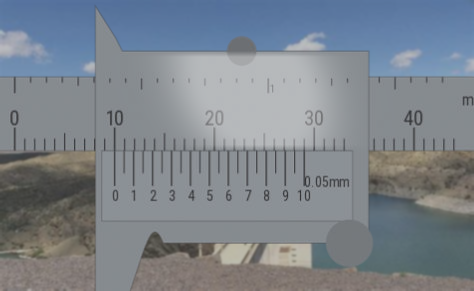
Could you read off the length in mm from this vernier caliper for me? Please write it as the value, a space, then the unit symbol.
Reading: 10.0 mm
